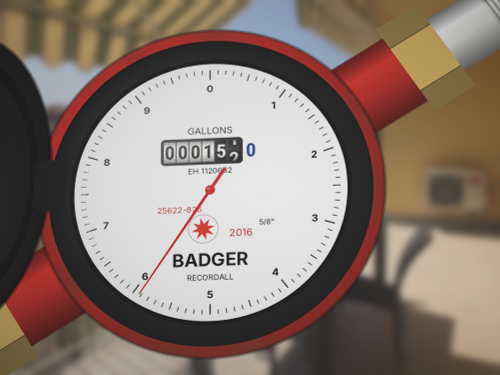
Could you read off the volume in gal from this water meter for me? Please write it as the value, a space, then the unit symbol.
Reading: 1515.9 gal
